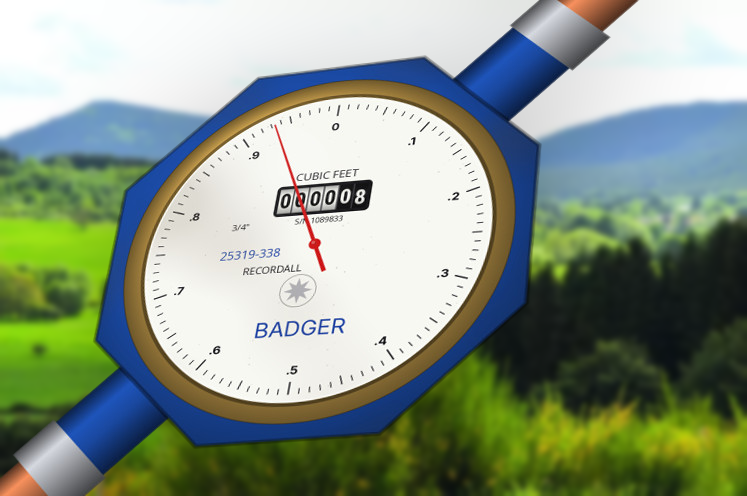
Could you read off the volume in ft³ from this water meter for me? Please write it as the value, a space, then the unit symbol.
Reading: 7.93 ft³
